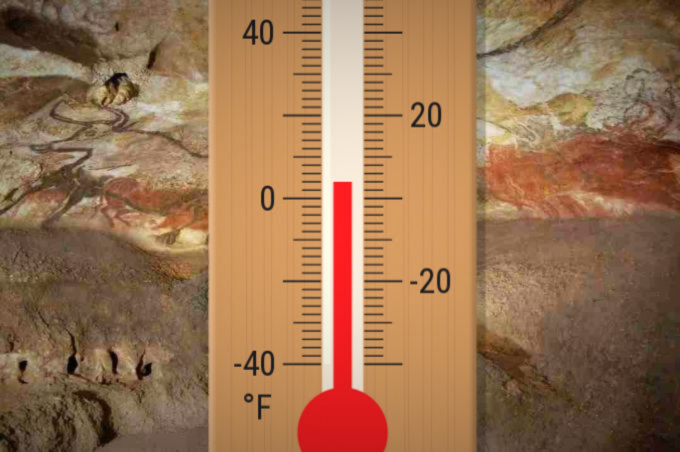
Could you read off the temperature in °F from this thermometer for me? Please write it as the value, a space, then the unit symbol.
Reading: 4 °F
